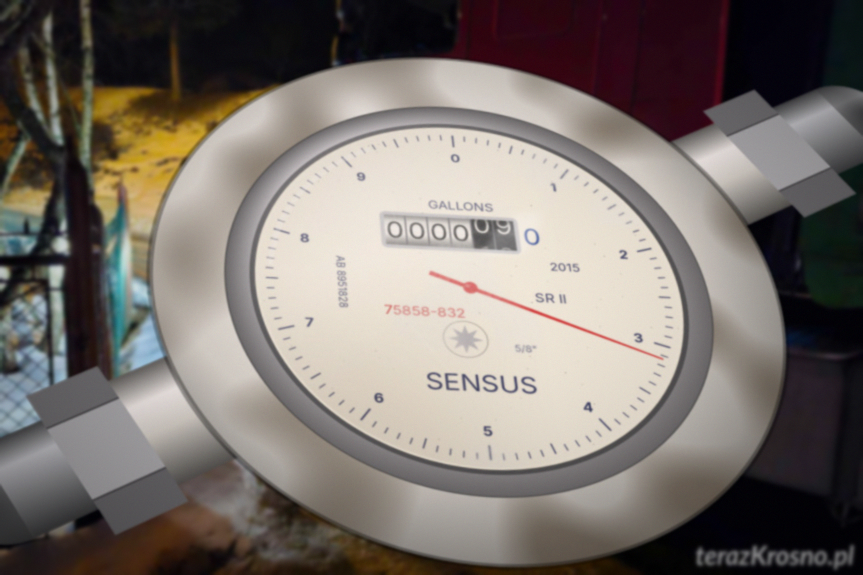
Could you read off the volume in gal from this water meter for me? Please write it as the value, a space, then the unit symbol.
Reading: 93.1 gal
